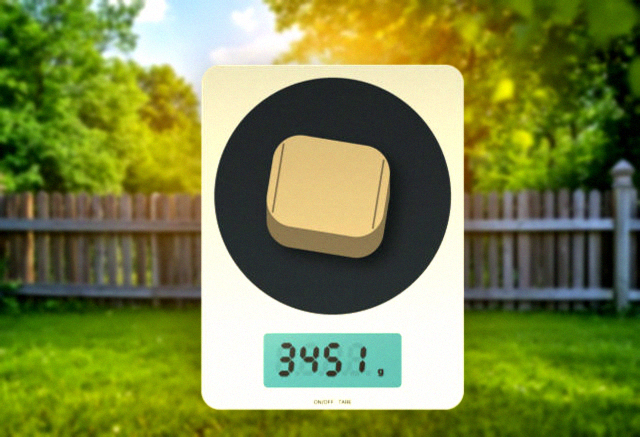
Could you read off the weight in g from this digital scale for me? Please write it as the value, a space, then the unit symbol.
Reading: 3451 g
